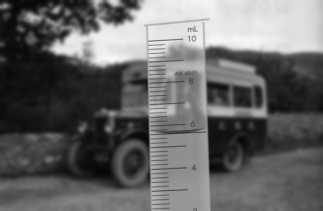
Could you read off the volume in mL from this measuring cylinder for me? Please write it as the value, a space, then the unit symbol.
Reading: 5.6 mL
